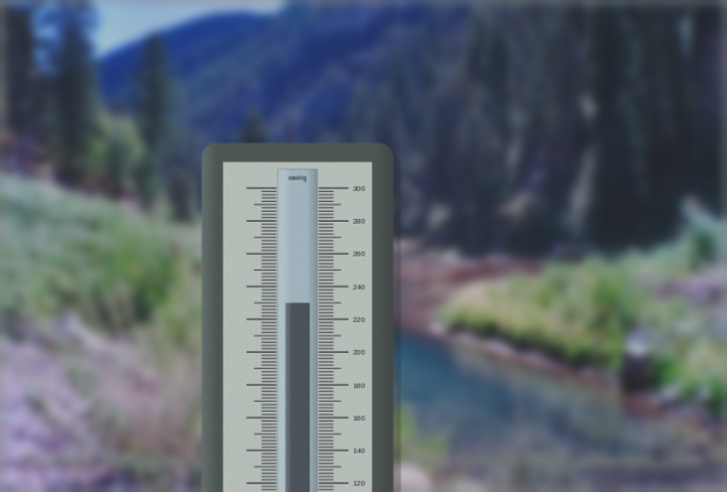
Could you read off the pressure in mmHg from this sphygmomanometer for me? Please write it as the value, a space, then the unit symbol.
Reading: 230 mmHg
